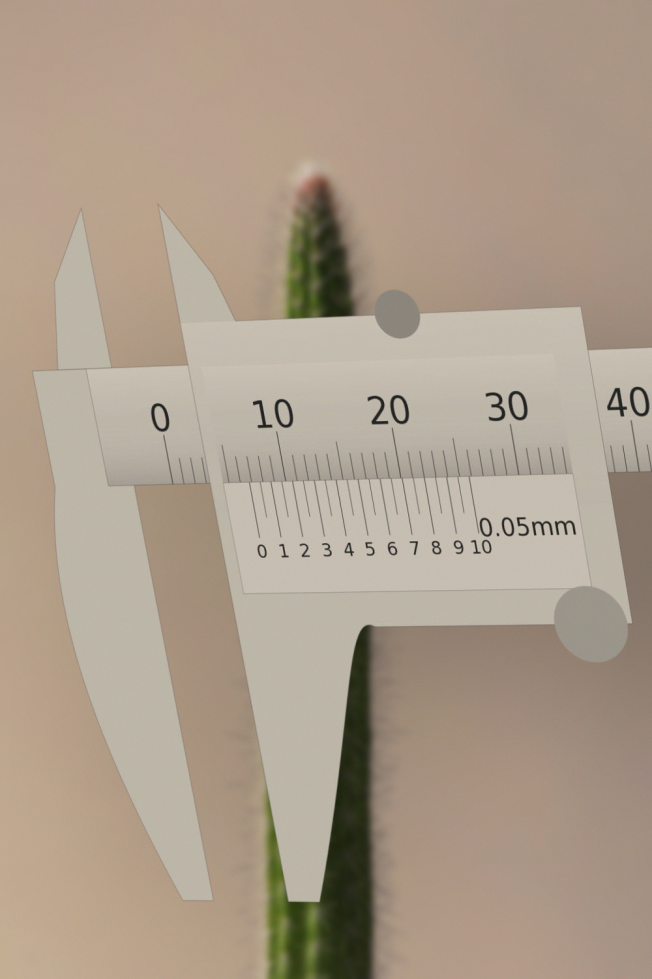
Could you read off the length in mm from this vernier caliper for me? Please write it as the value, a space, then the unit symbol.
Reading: 6.8 mm
